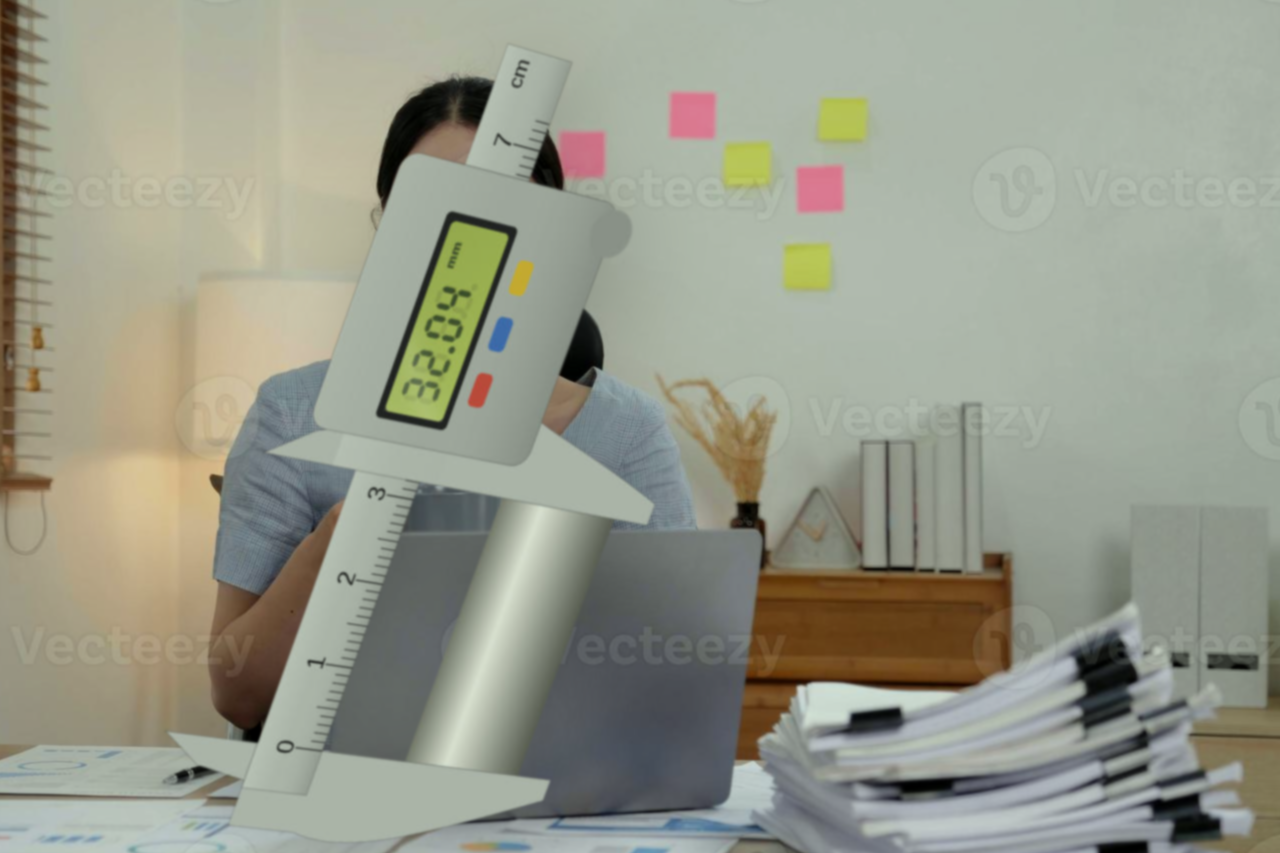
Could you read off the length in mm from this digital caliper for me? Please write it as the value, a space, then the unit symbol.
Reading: 32.04 mm
